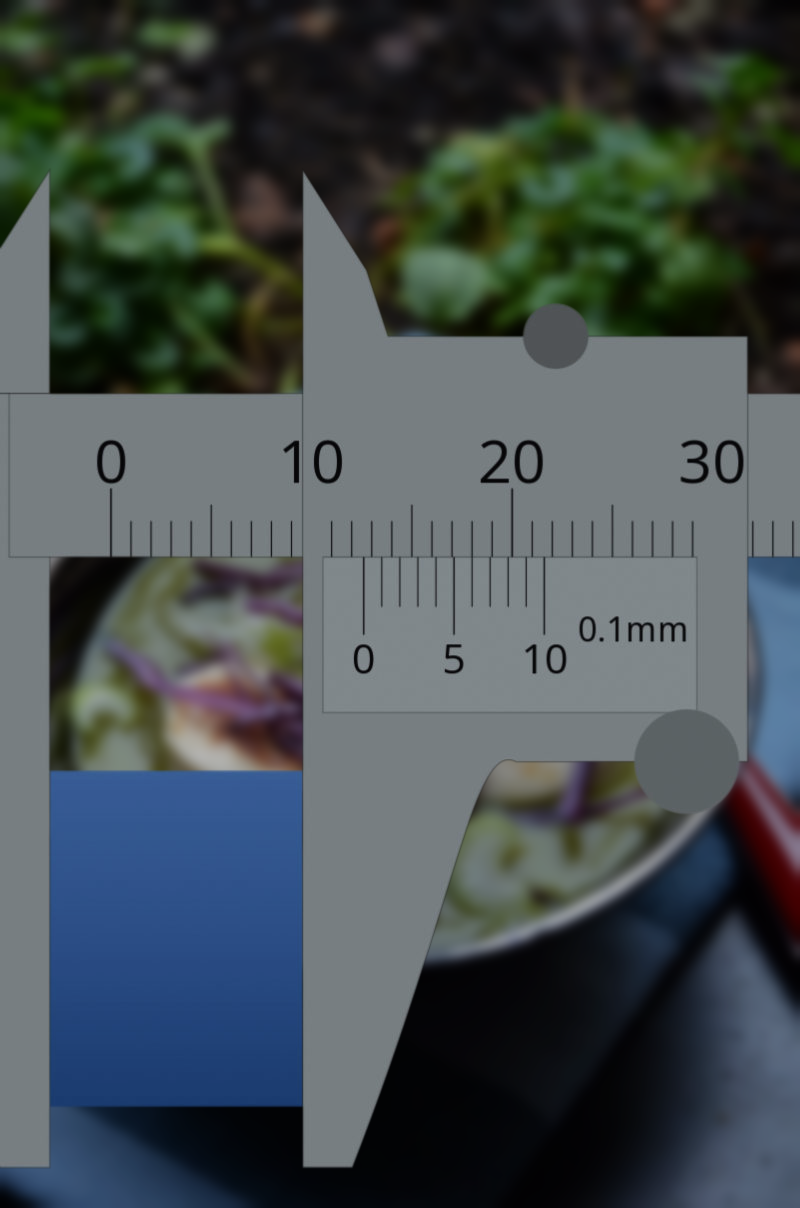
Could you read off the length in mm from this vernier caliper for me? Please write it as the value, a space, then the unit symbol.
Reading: 12.6 mm
